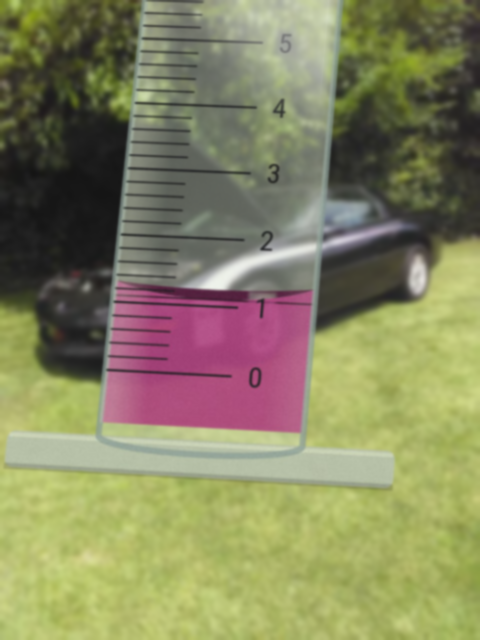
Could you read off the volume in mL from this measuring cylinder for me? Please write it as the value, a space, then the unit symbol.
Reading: 1.1 mL
